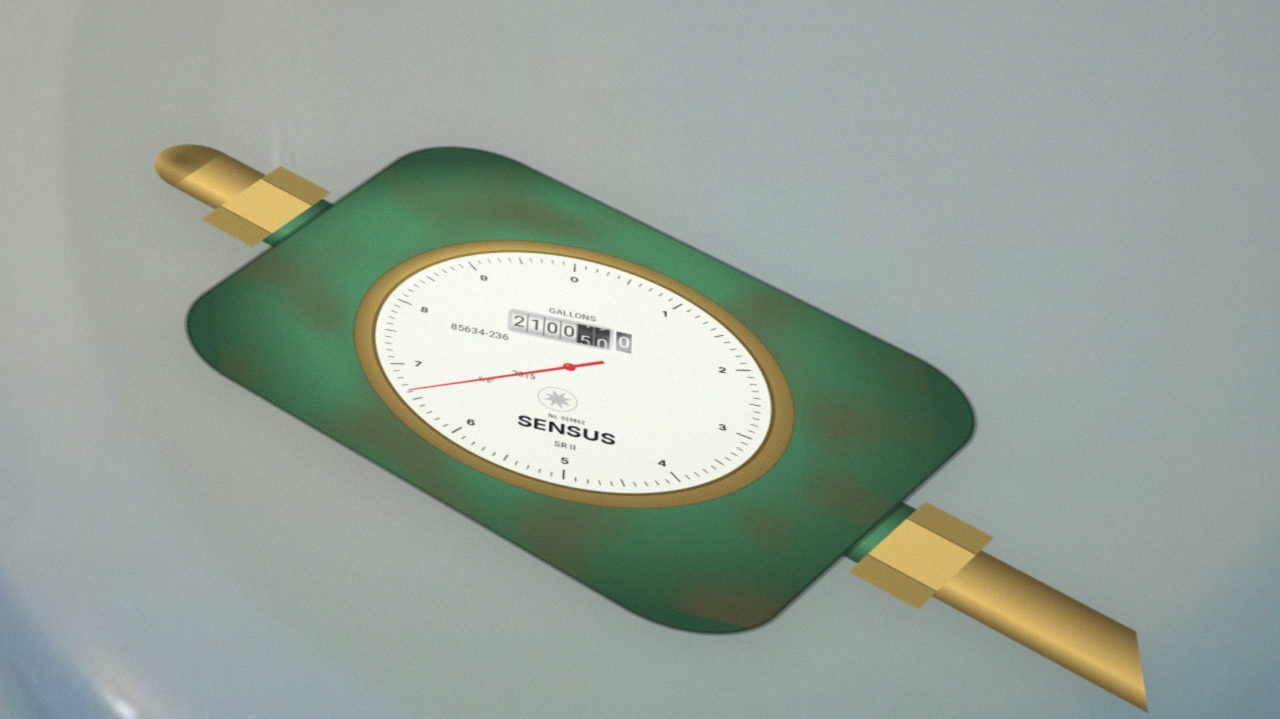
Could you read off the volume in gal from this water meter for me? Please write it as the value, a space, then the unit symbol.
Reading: 2100496.6 gal
